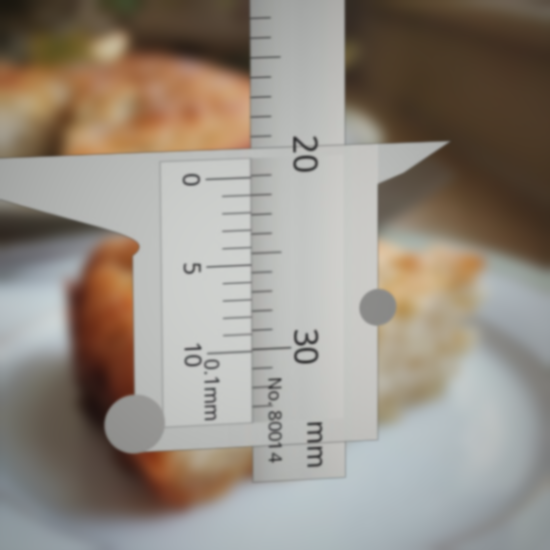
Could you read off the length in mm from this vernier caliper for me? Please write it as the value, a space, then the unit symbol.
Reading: 21.1 mm
